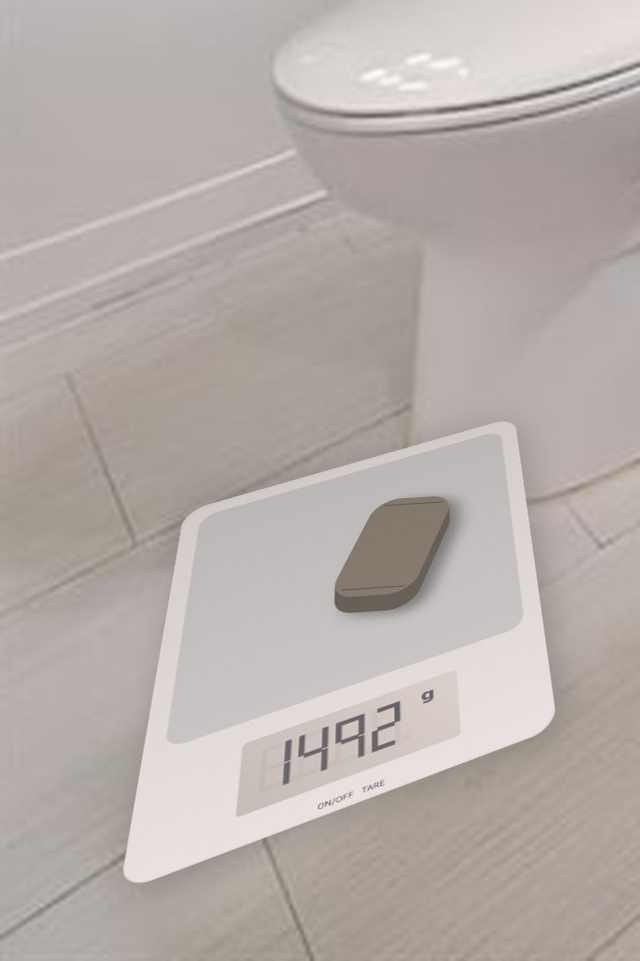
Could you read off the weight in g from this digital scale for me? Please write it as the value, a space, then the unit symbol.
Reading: 1492 g
